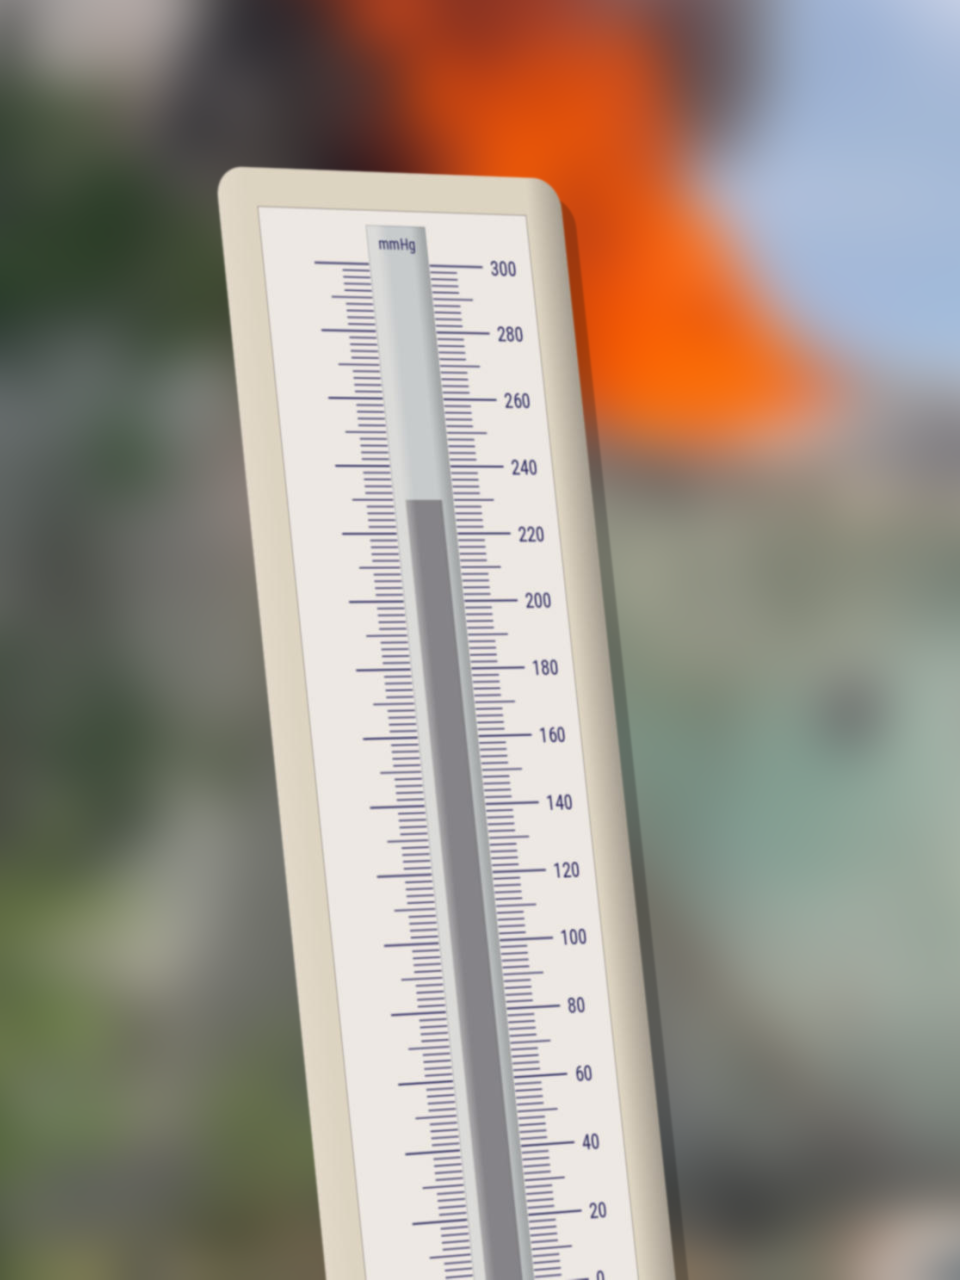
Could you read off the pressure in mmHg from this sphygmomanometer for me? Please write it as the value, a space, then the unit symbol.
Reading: 230 mmHg
